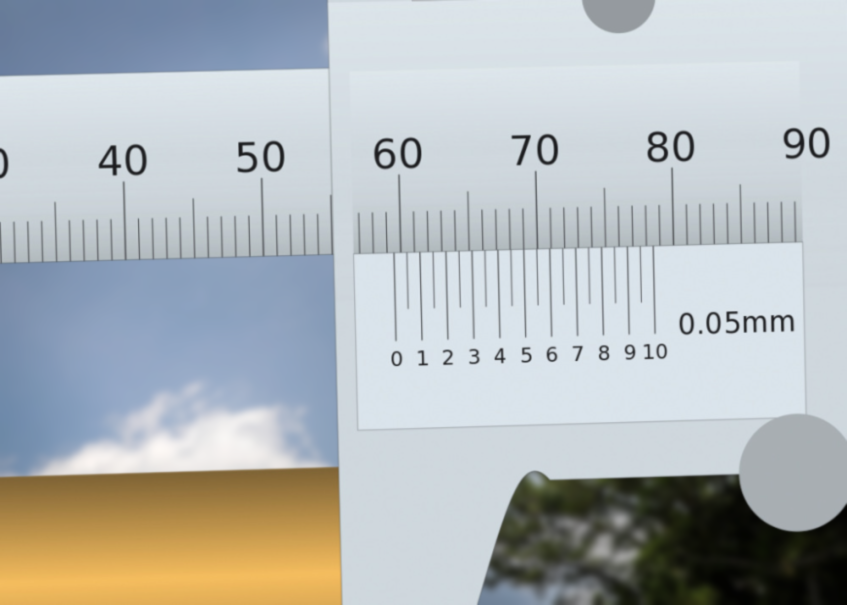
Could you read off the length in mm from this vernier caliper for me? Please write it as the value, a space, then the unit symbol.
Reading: 59.5 mm
